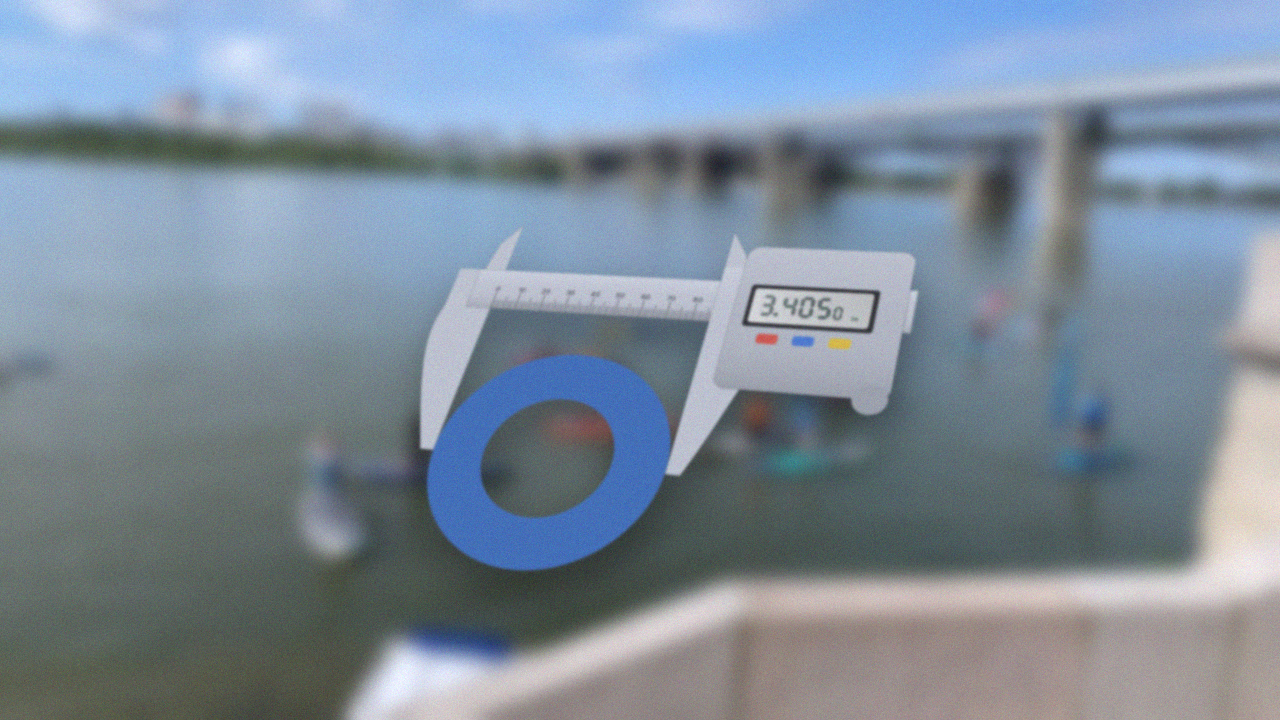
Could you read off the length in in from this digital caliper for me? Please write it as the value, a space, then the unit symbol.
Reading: 3.4050 in
